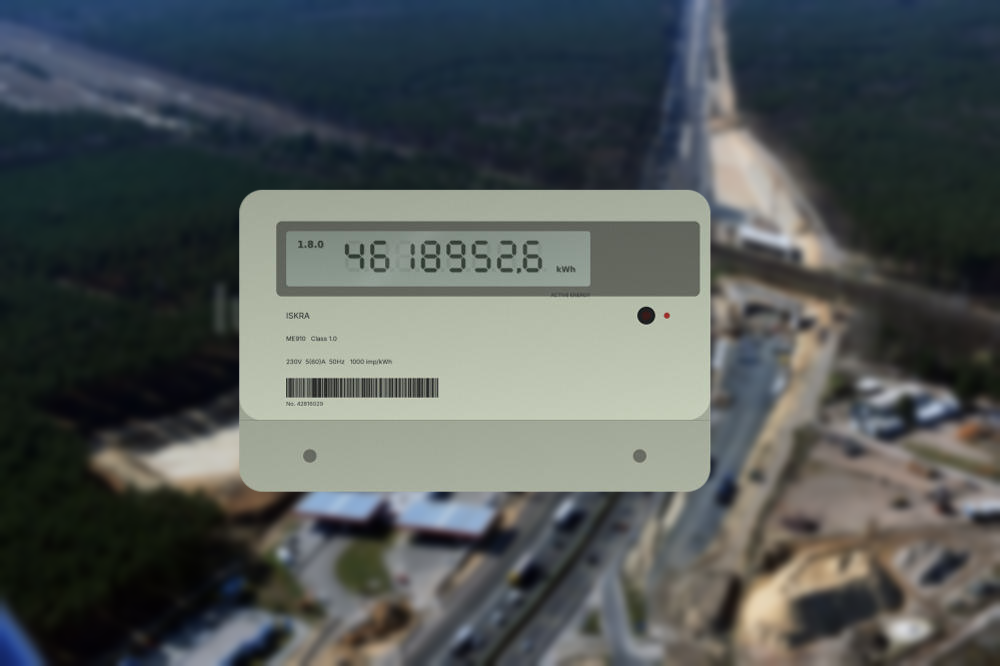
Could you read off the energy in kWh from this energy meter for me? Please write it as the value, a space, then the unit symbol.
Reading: 4618952.6 kWh
